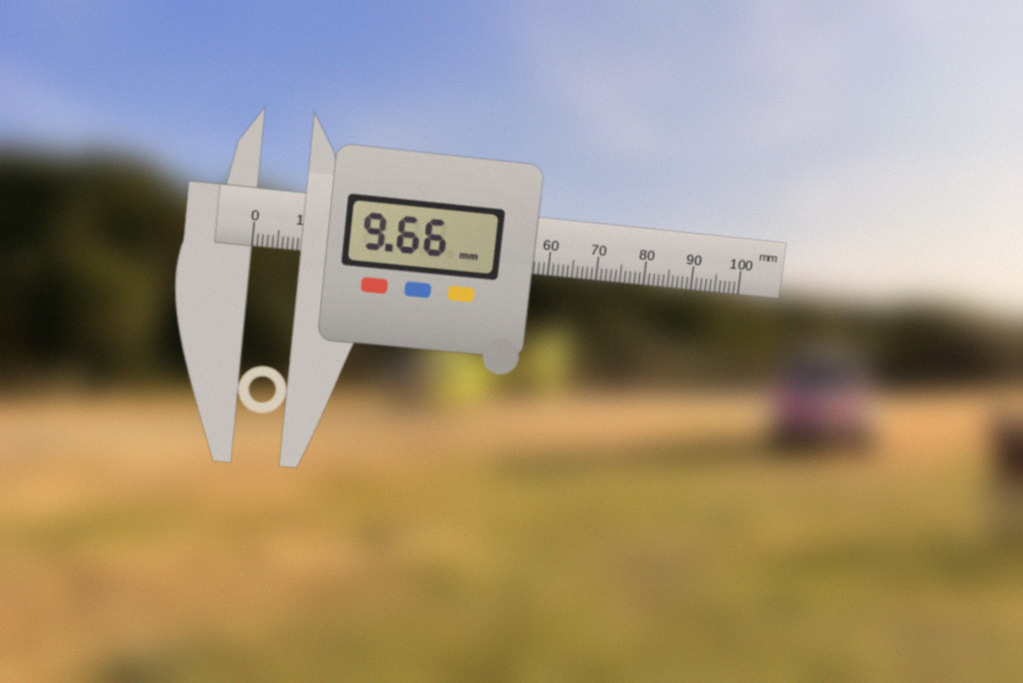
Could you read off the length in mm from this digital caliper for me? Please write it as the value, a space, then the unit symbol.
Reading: 9.66 mm
